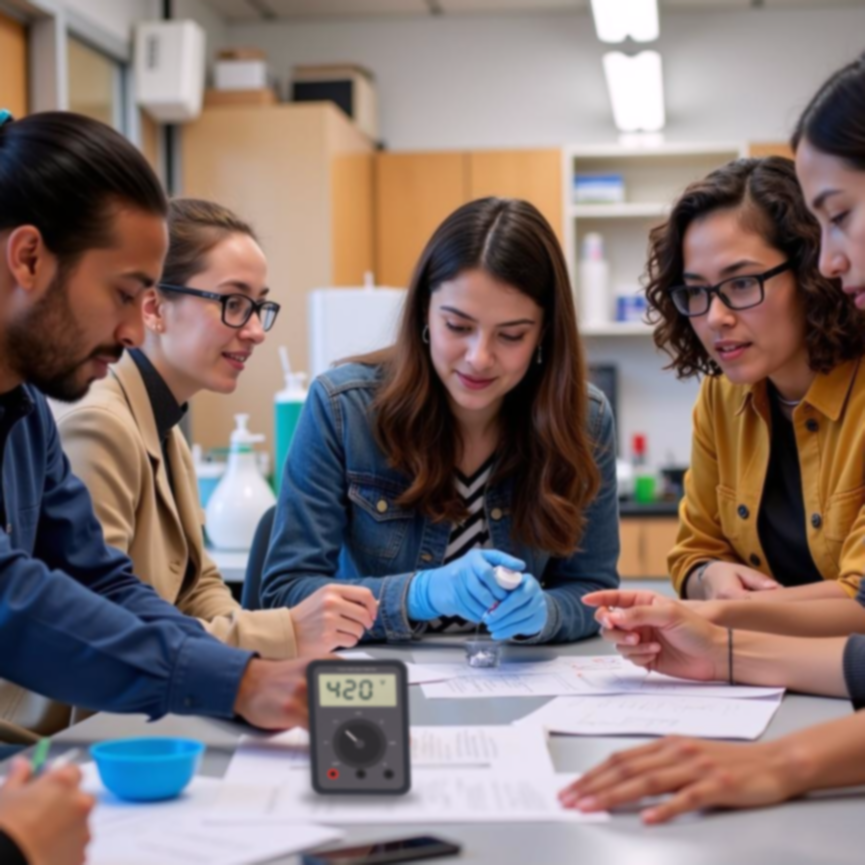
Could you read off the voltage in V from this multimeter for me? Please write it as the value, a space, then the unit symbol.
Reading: 420 V
